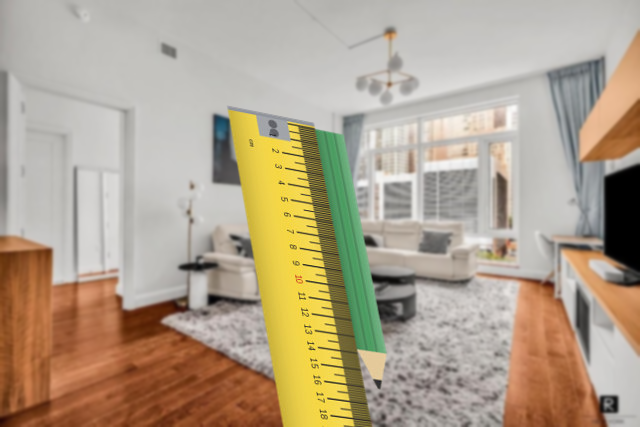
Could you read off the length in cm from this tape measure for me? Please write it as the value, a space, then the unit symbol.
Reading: 16 cm
